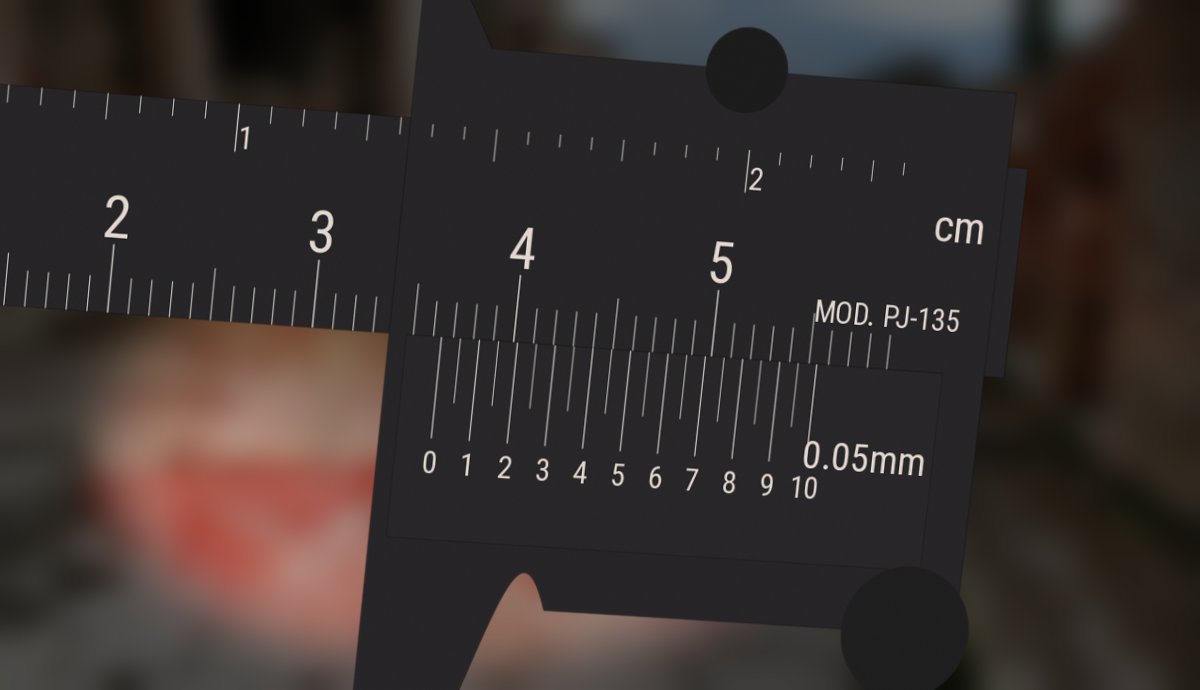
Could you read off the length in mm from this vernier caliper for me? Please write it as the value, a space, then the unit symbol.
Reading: 36.4 mm
